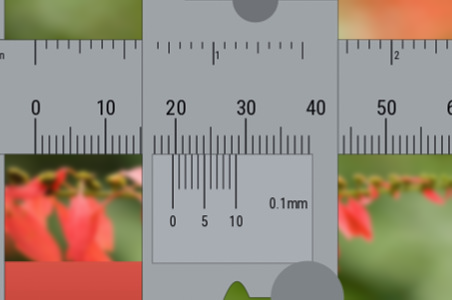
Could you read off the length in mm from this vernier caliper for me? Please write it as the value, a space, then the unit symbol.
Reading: 19.6 mm
